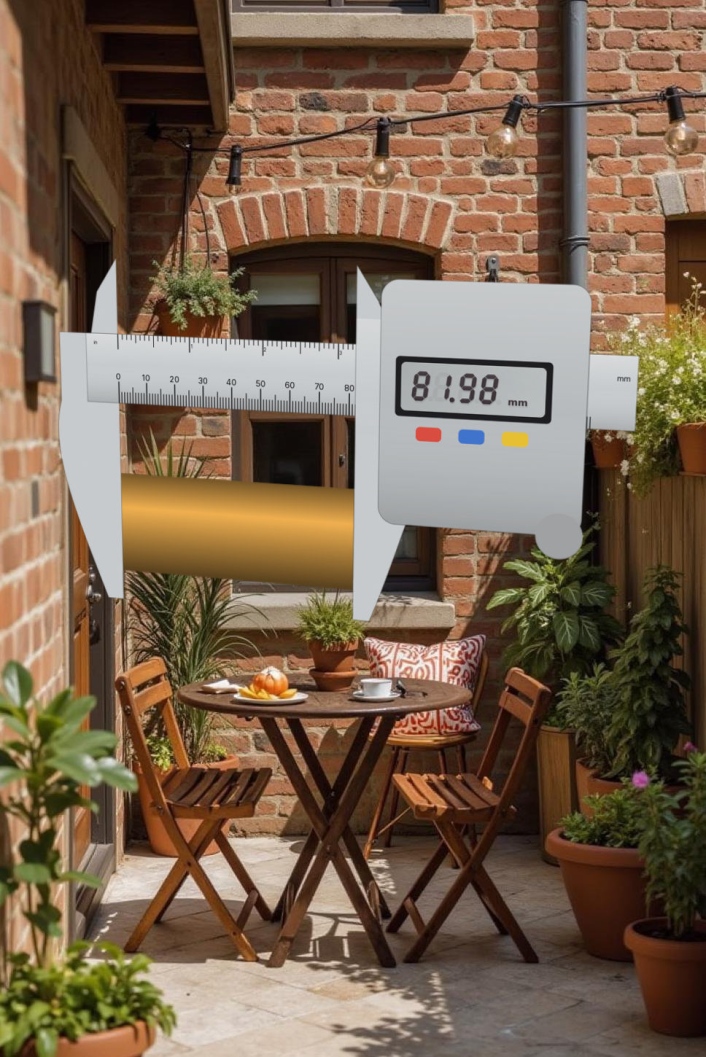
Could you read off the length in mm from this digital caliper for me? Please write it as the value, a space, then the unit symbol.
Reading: 81.98 mm
